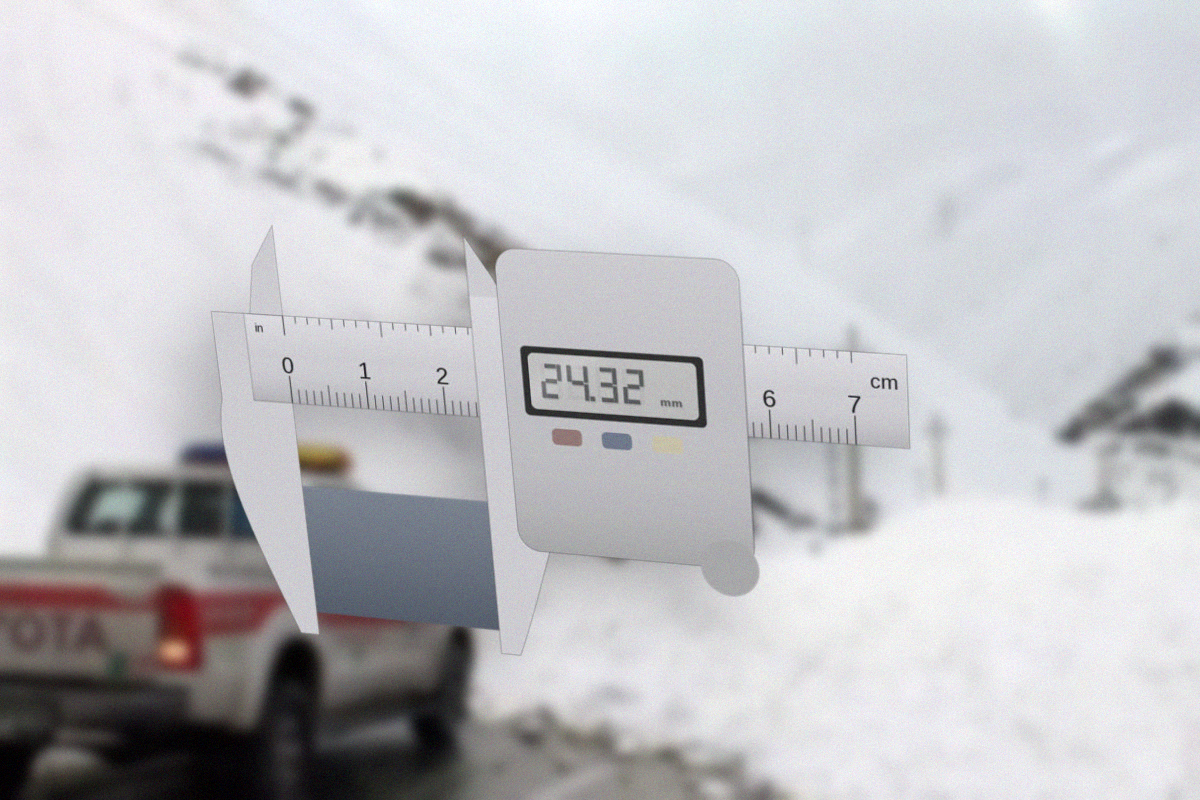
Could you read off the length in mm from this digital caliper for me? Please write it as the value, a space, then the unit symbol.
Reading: 24.32 mm
